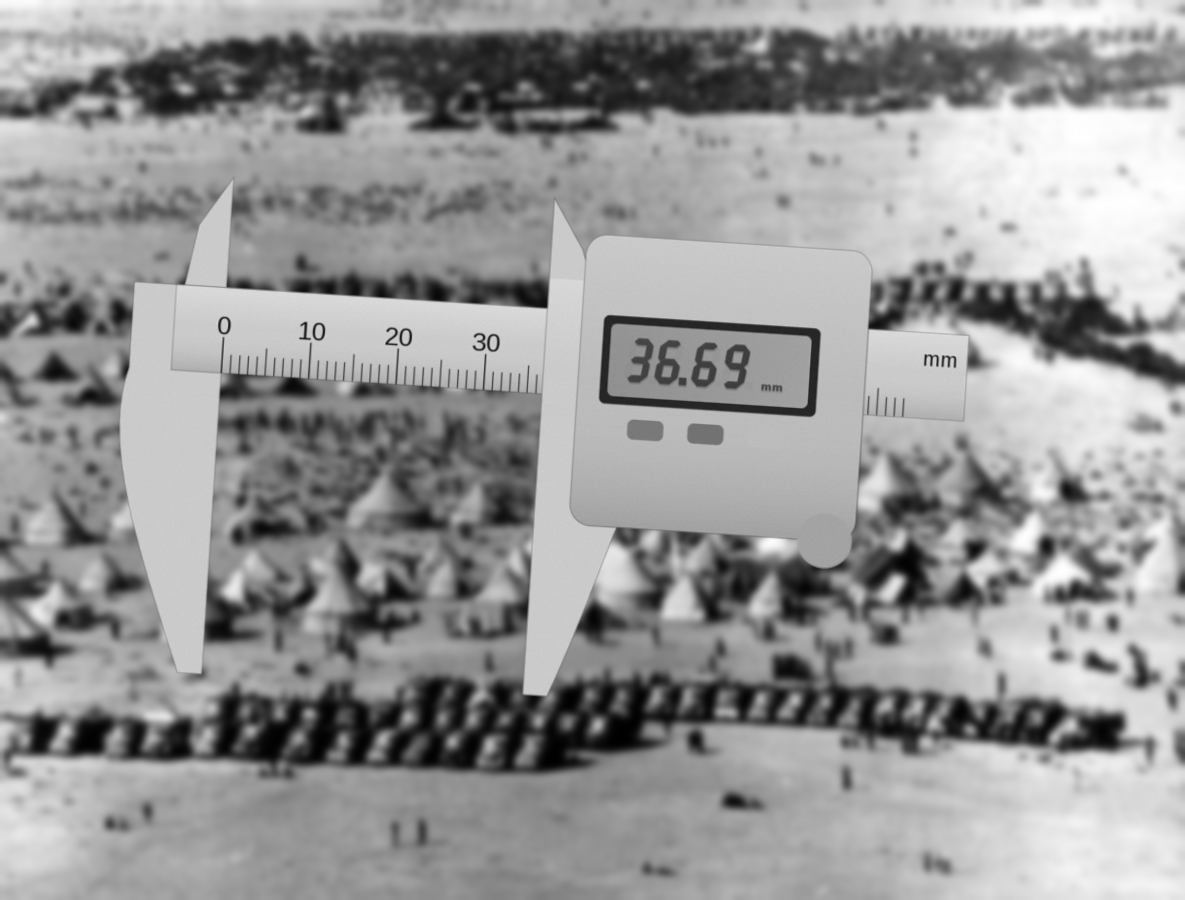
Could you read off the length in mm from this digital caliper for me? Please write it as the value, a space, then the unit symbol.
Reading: 36.69 mm
